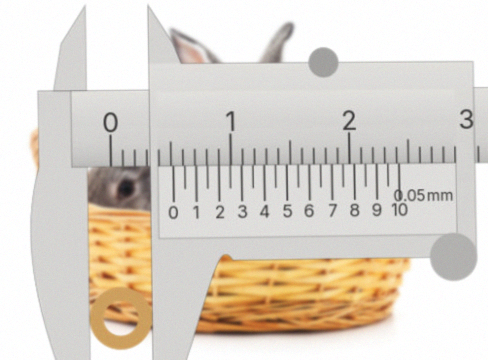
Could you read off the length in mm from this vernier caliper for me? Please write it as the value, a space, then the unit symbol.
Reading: 5.2 mm
